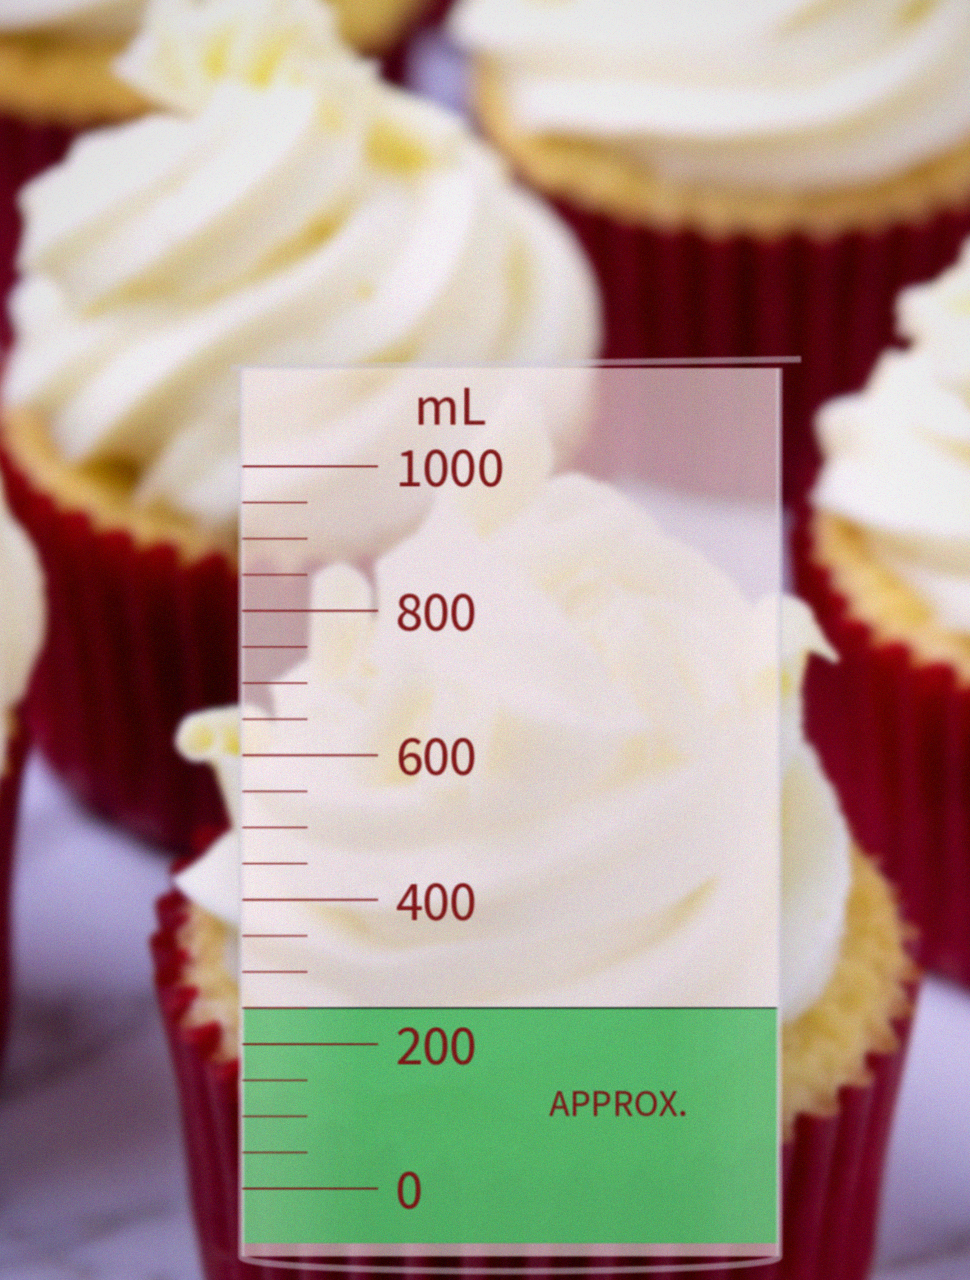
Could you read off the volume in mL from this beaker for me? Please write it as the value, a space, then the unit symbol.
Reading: 250 mL
